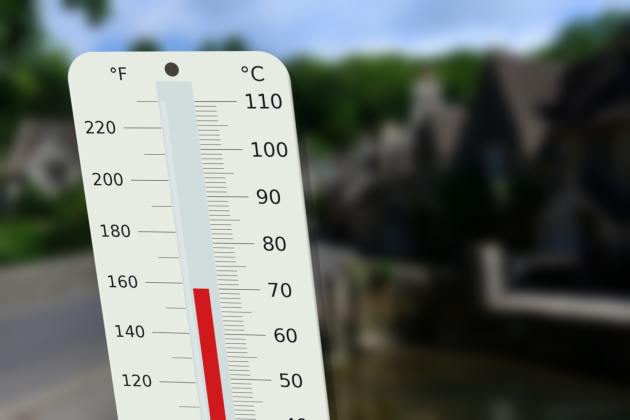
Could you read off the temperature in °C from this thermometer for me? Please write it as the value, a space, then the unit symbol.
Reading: 70 °C
